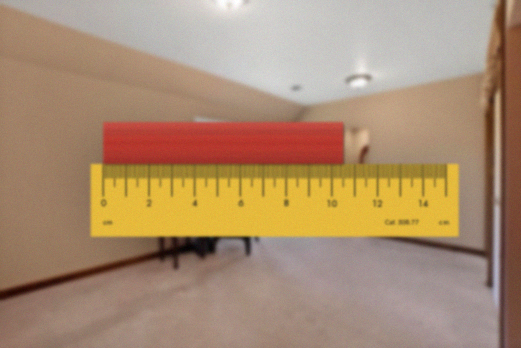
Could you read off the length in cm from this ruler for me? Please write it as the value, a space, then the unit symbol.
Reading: 10.5 cm
